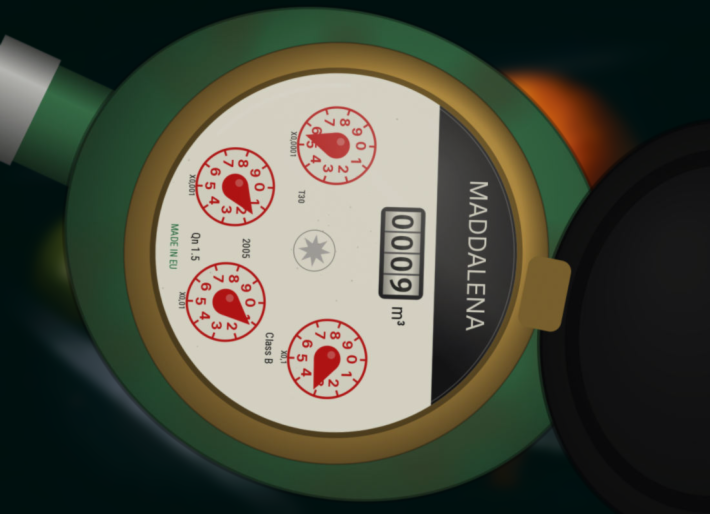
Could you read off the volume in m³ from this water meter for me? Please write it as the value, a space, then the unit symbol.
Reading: 9.3115 m³
